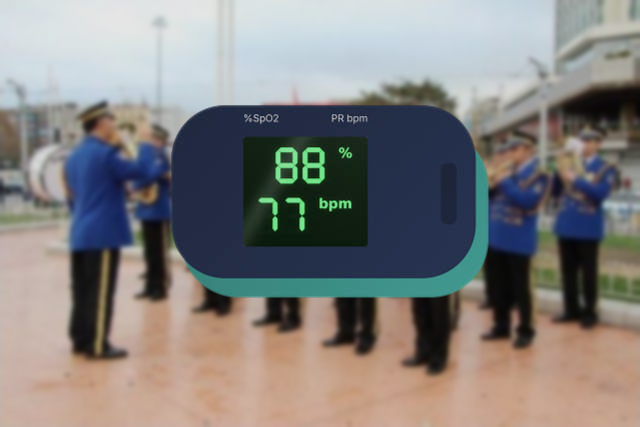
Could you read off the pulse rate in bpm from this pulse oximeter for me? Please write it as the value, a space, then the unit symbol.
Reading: 77 bpm
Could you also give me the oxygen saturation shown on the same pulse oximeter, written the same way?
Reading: 88 %
